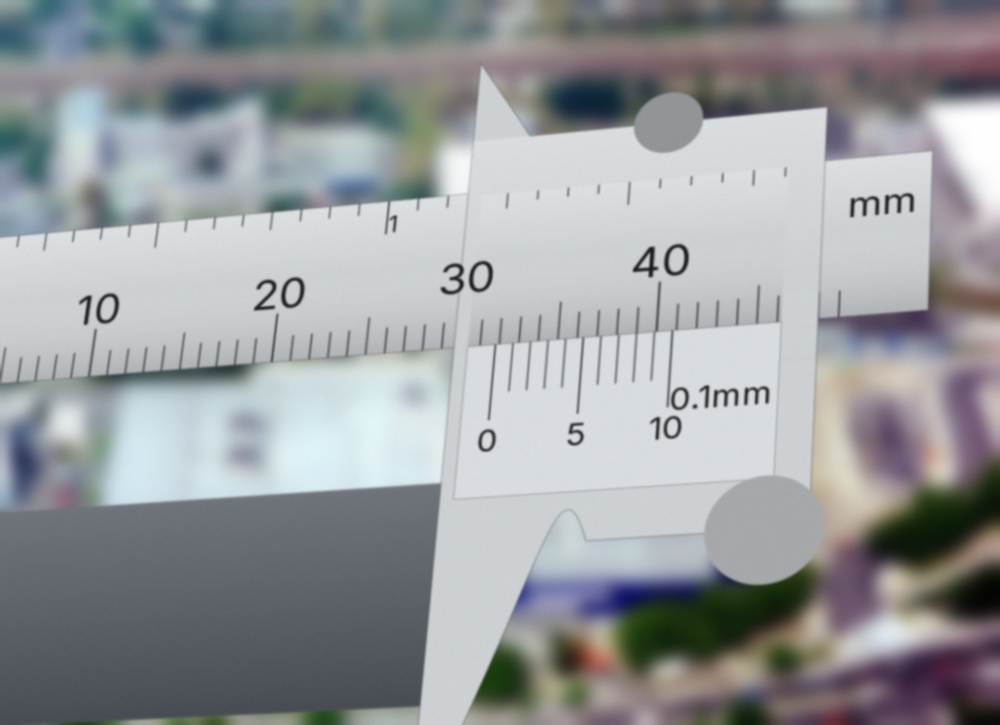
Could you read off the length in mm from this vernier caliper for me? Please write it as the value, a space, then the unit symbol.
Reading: 31.8 mm
